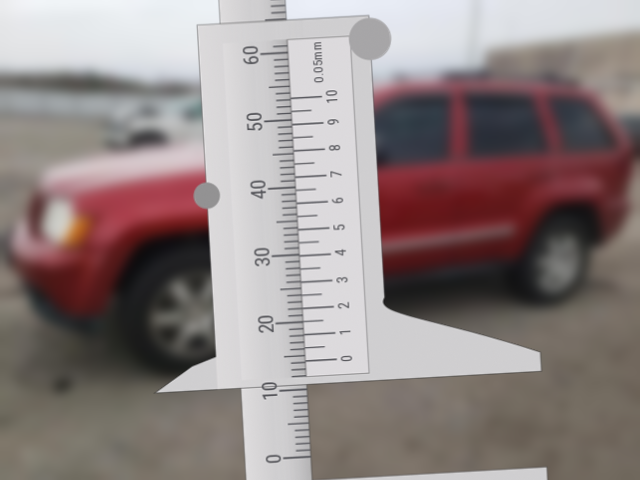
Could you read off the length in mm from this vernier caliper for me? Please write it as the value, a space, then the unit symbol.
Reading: 14.2 mm
